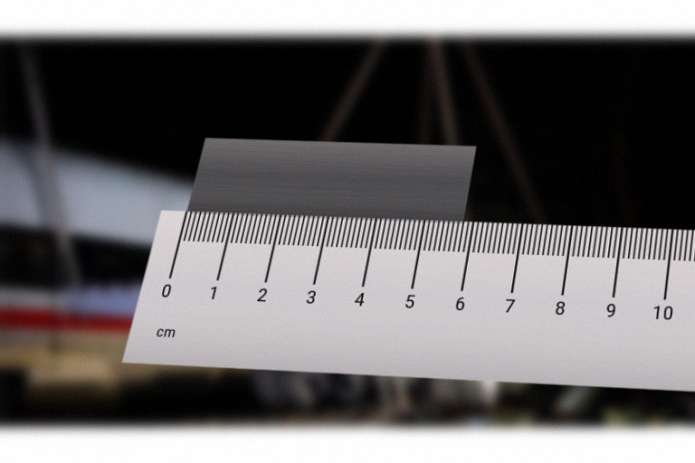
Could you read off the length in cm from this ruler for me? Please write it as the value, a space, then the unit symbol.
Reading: 5.8 cm
